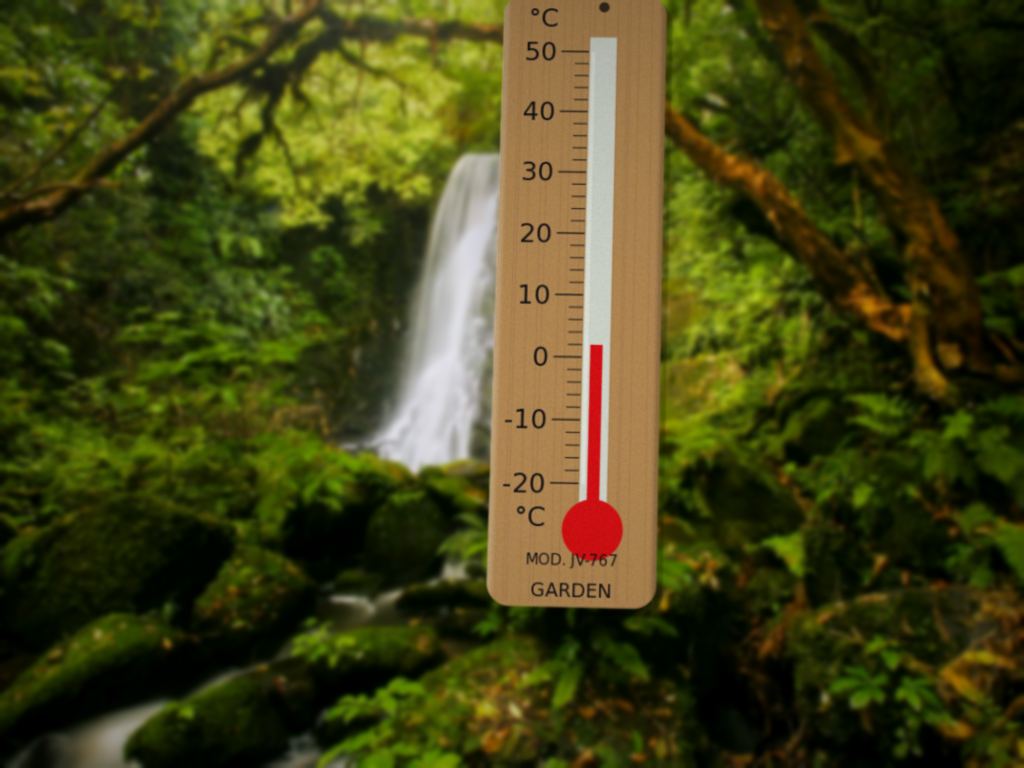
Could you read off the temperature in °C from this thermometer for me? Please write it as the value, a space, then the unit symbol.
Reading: 2 °C
